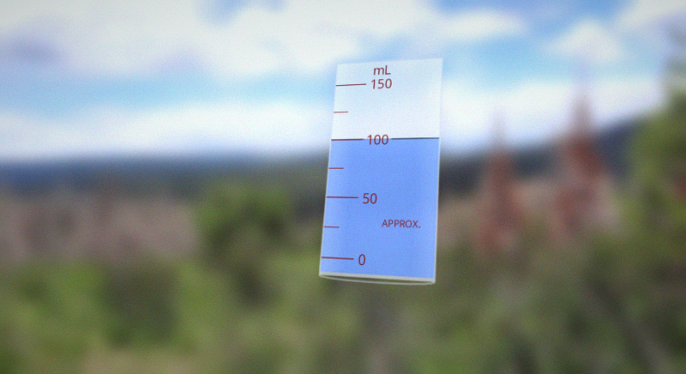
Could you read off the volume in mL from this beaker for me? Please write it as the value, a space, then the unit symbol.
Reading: 100 mL
